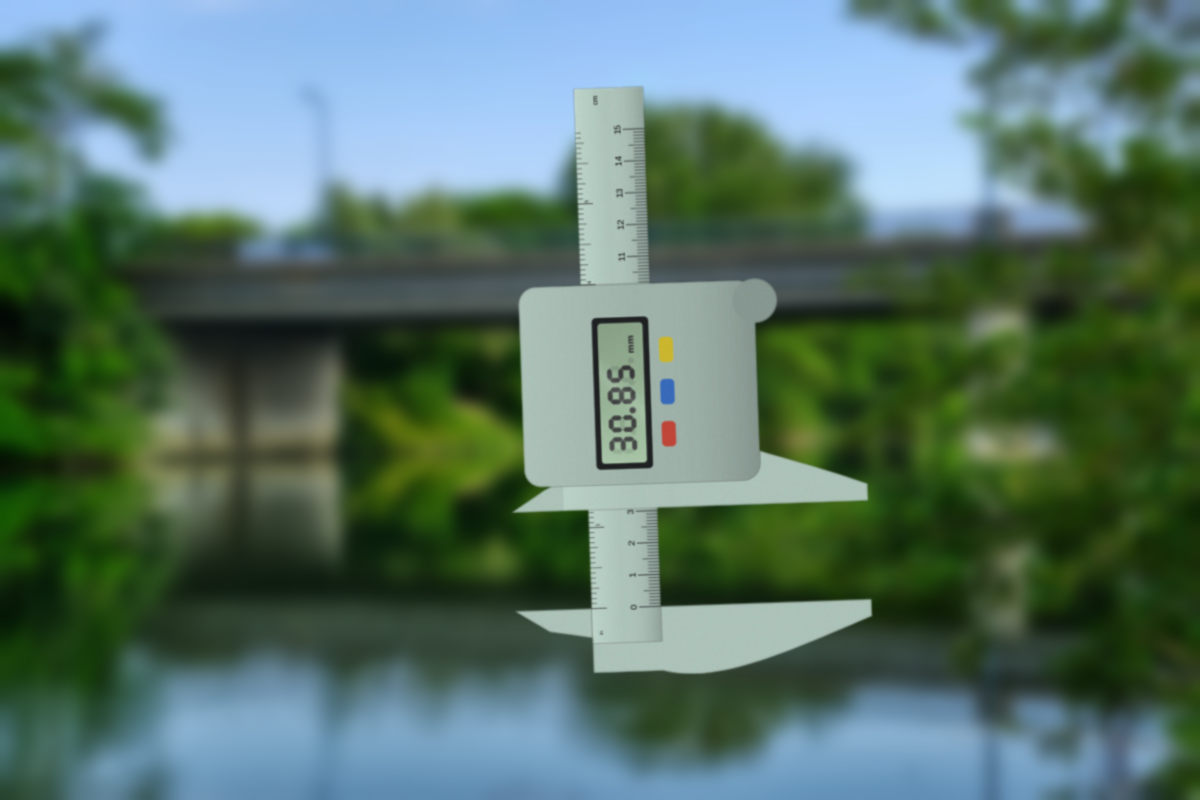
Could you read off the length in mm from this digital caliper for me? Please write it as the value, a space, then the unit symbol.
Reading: 30.85 mm
